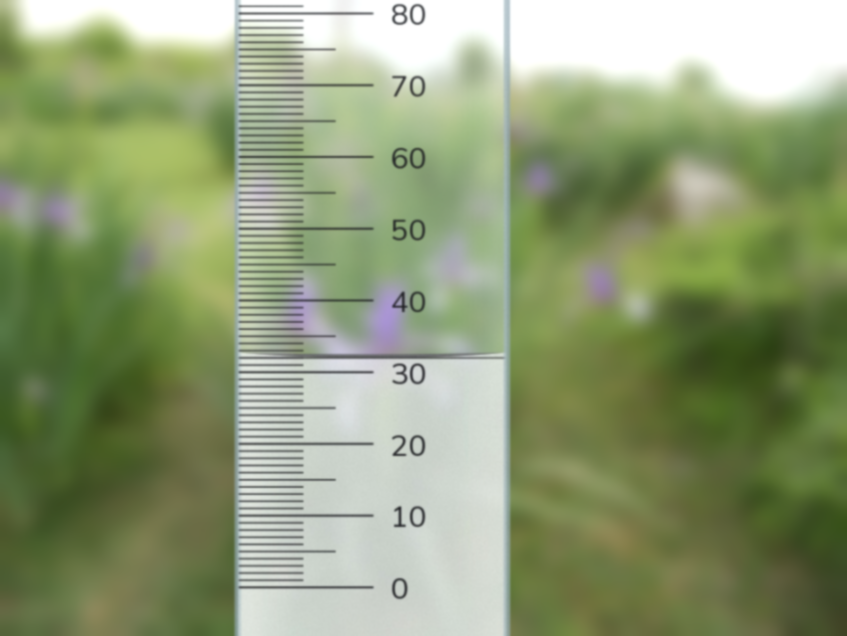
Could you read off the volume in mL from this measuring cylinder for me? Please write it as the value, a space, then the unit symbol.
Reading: 32 mL
